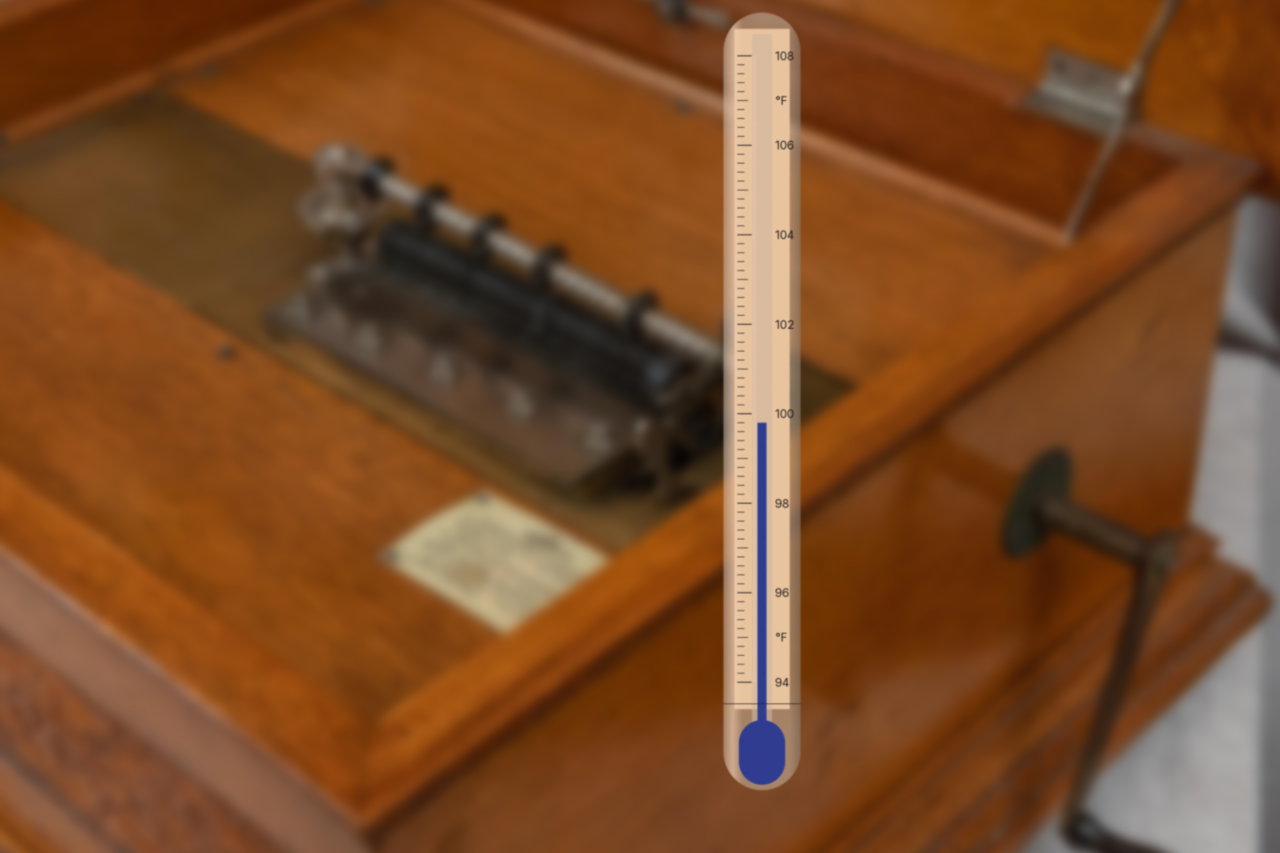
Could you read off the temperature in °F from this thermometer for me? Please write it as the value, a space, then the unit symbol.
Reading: 99.8 °F
